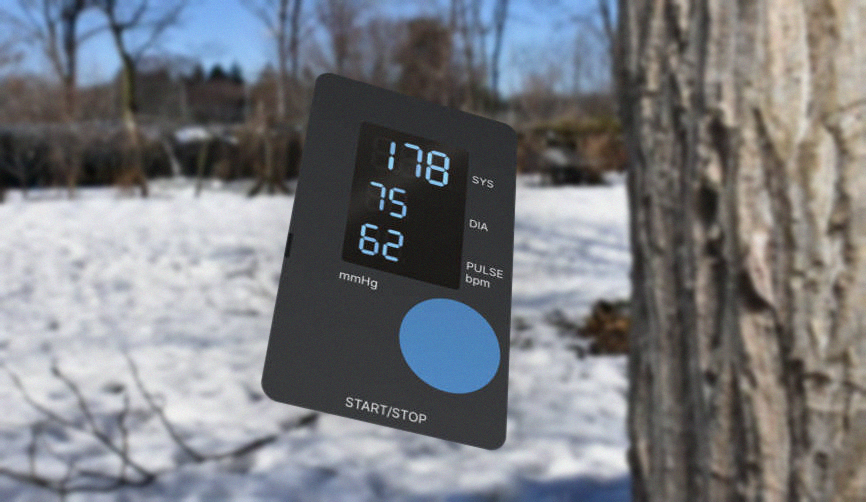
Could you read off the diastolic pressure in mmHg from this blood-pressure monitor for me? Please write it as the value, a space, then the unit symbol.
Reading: 75 mmHg
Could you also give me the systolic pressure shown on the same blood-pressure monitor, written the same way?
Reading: 178 mmHg
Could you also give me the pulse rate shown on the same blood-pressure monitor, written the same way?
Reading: 62 bpm
